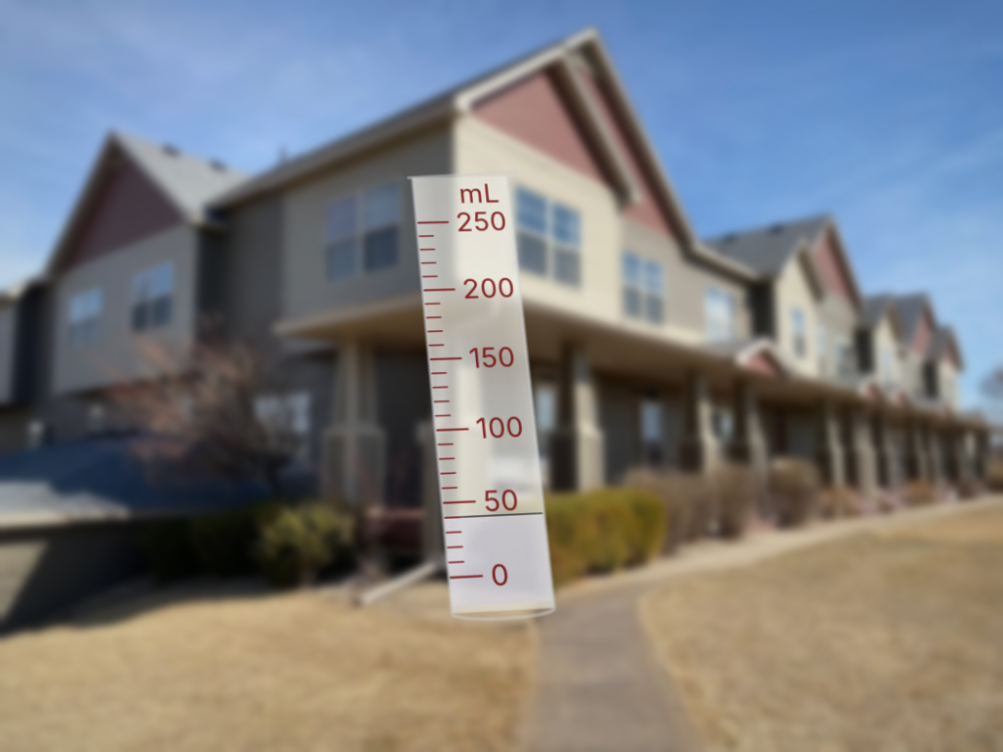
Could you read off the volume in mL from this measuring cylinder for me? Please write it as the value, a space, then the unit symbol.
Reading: 40 mL
